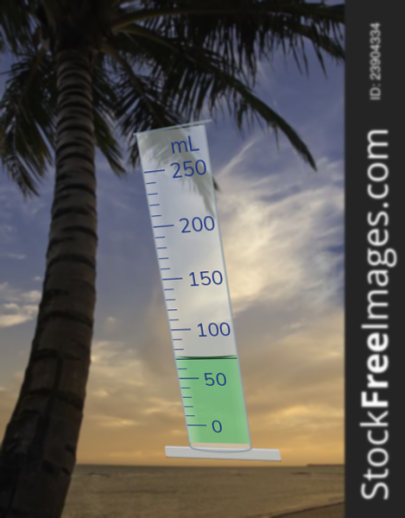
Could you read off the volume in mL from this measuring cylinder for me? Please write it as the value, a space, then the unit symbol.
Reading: 70 mL
